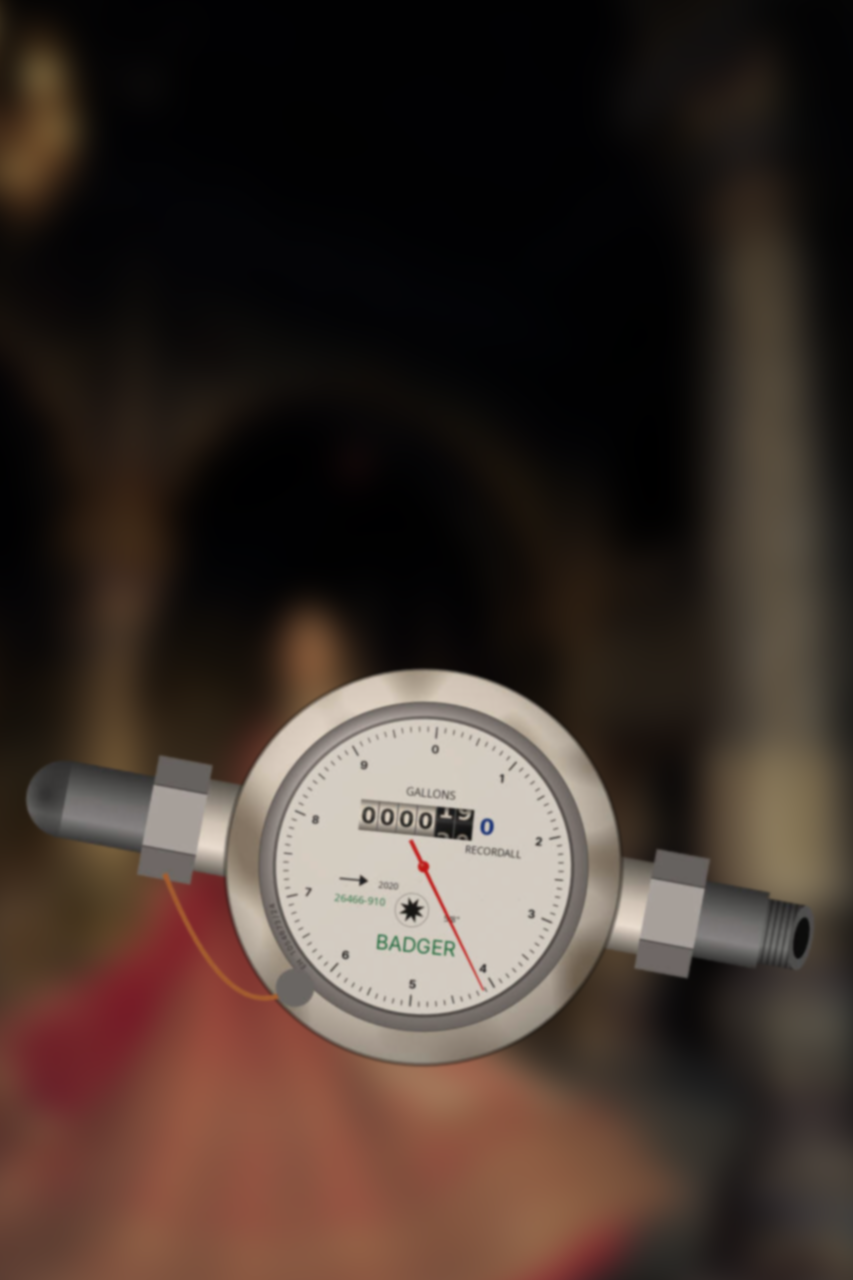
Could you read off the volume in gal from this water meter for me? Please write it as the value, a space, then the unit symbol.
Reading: 194.1 gal
